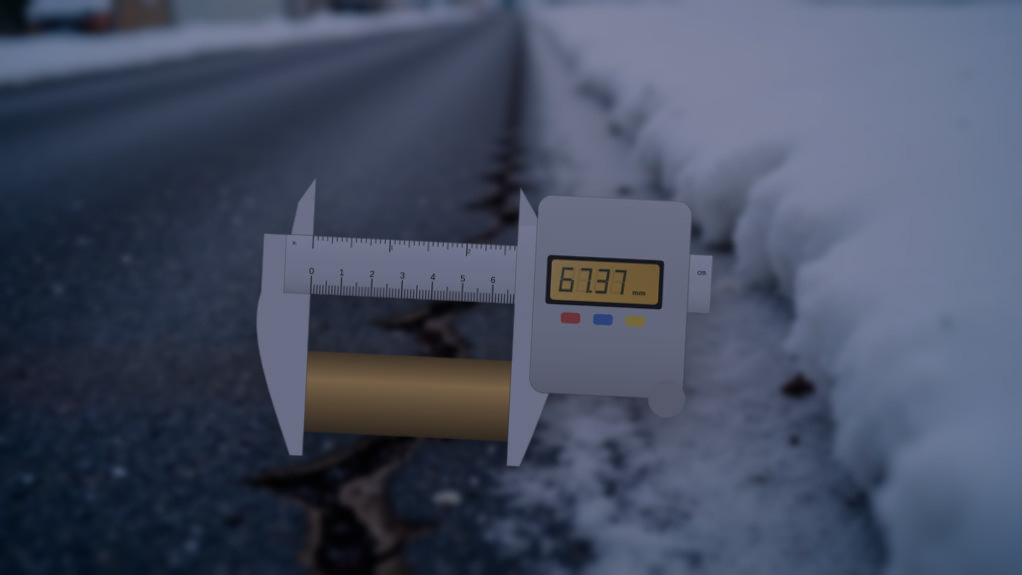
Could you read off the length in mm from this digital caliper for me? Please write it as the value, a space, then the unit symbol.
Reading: 67.37 mm
